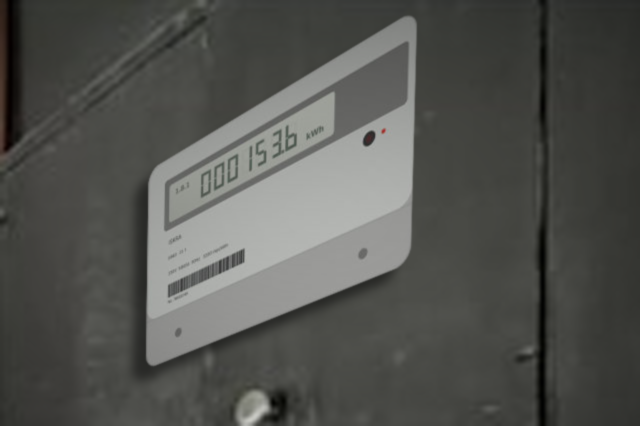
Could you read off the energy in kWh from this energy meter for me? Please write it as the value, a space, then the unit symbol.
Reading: 153.6 kWh
